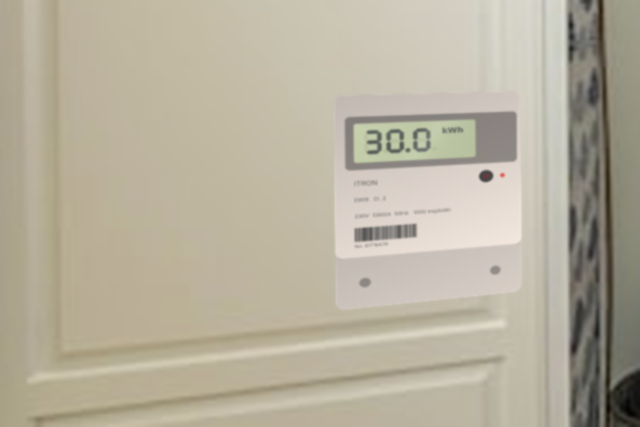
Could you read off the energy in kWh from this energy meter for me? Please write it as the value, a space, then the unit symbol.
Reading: 30.0 kWh
